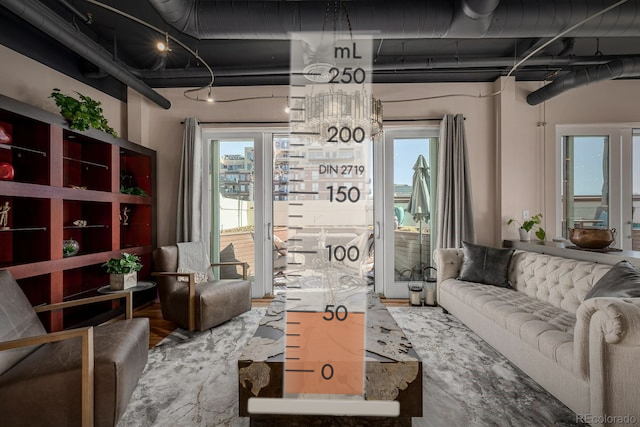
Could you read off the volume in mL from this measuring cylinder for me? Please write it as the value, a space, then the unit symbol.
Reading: 50 mL
